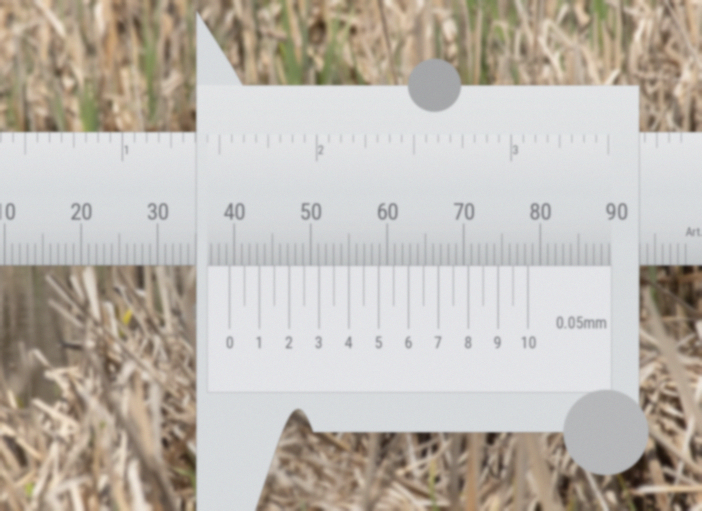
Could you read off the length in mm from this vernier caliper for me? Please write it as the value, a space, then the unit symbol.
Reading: 39.4 mm
